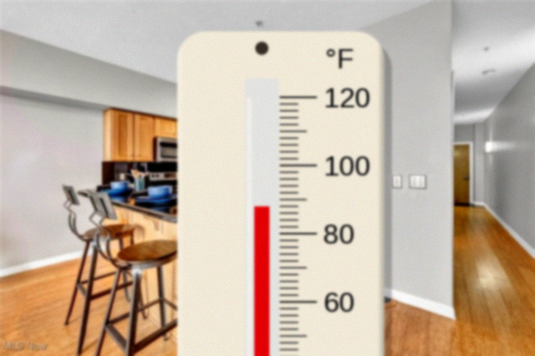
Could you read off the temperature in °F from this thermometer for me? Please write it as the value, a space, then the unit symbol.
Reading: 88 °F
